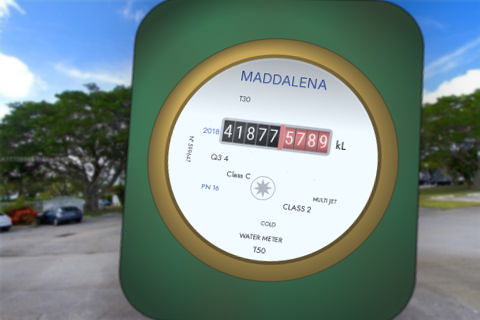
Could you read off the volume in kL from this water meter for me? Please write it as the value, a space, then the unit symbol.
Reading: 41877.5789 kL
